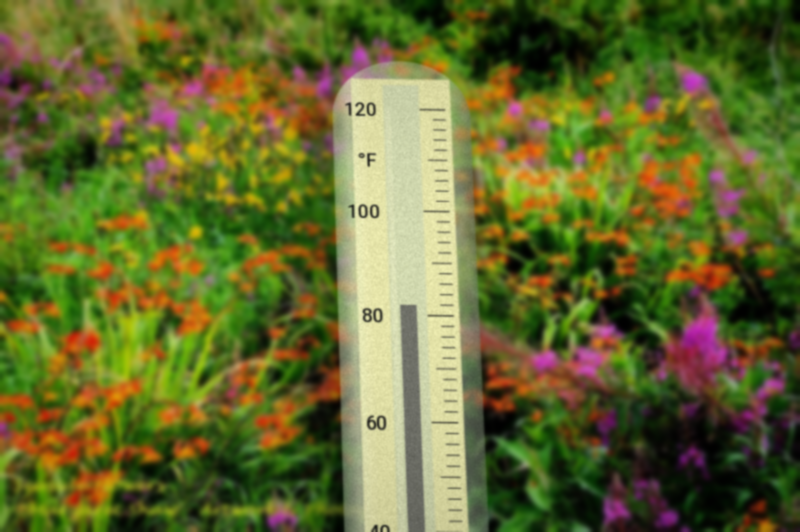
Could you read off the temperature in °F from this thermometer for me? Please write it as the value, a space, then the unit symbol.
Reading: 82 °F
